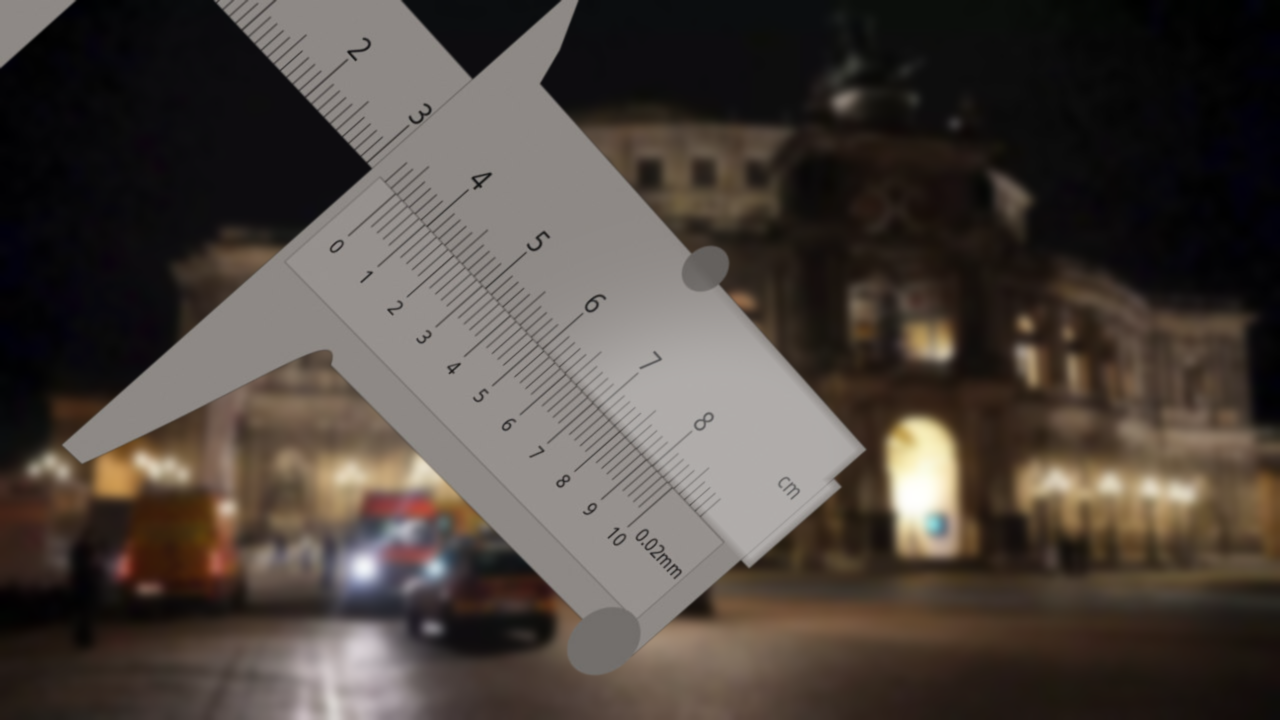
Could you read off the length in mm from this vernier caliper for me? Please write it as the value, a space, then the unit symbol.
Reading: 34.8 mm
